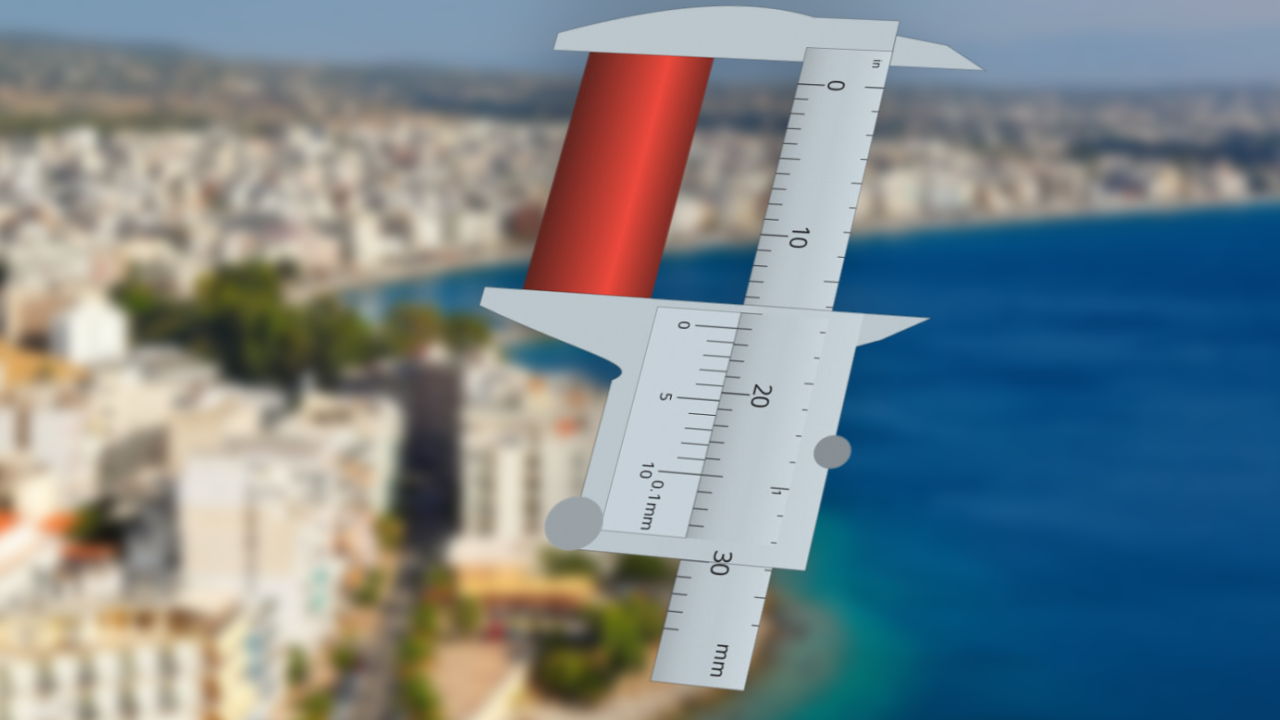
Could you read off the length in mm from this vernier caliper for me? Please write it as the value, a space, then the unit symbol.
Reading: 16.0 mm
